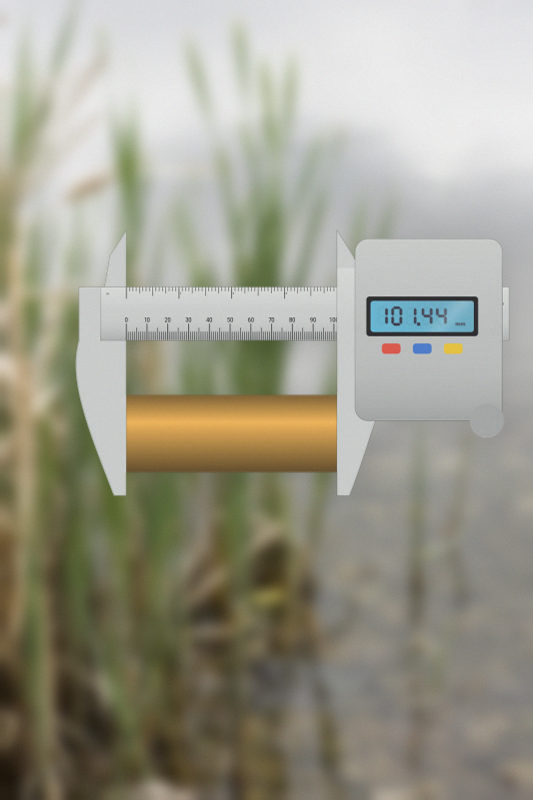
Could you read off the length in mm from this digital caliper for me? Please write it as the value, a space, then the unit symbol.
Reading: 101.44 mm
